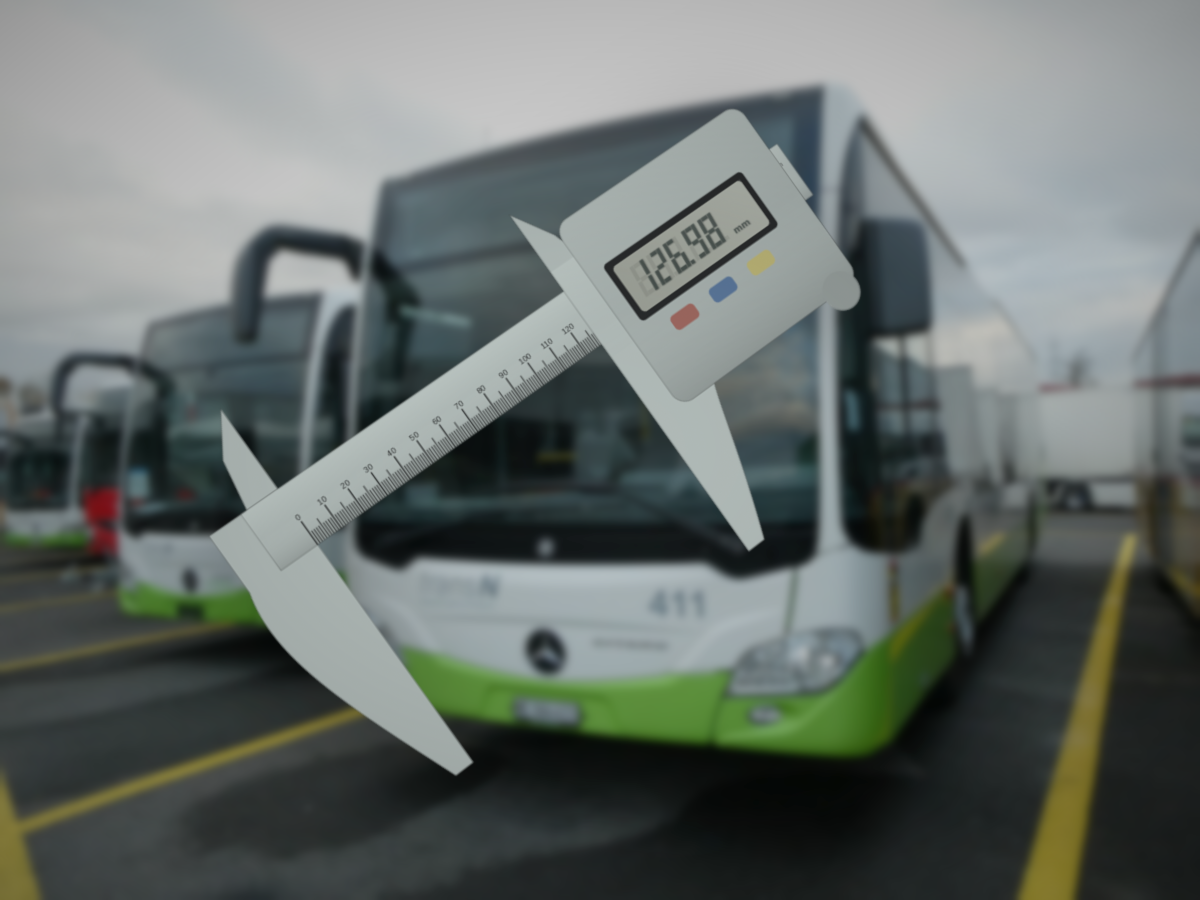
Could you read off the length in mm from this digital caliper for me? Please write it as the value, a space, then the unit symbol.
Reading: 126.98 mm
